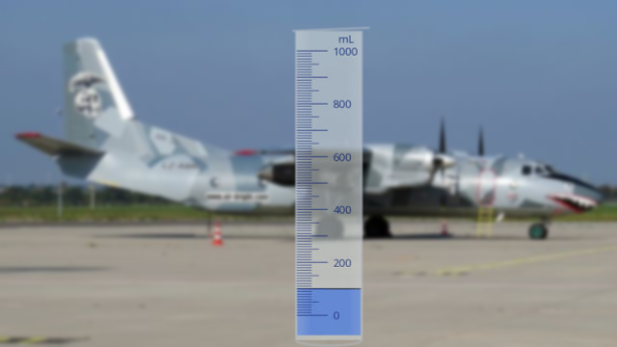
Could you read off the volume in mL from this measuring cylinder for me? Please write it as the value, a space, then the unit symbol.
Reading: 100 mL
